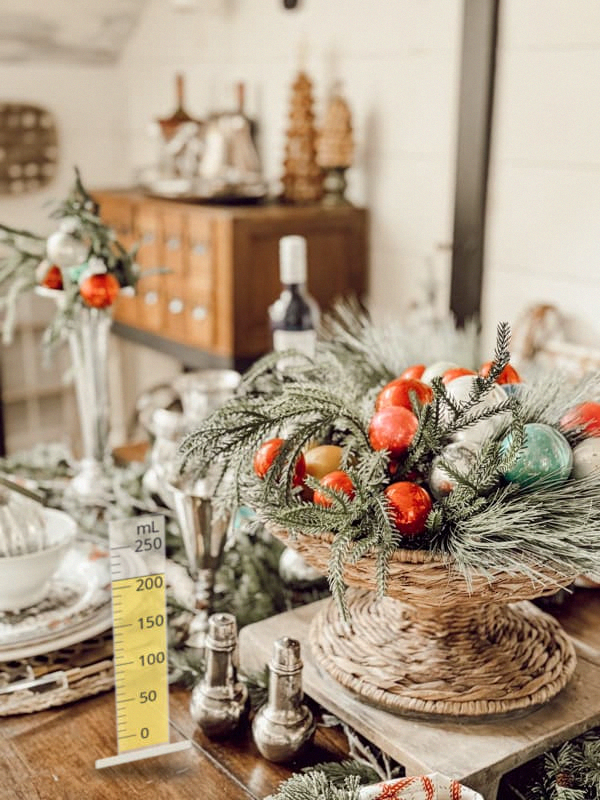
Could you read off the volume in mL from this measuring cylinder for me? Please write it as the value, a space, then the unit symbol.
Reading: 210 mL
